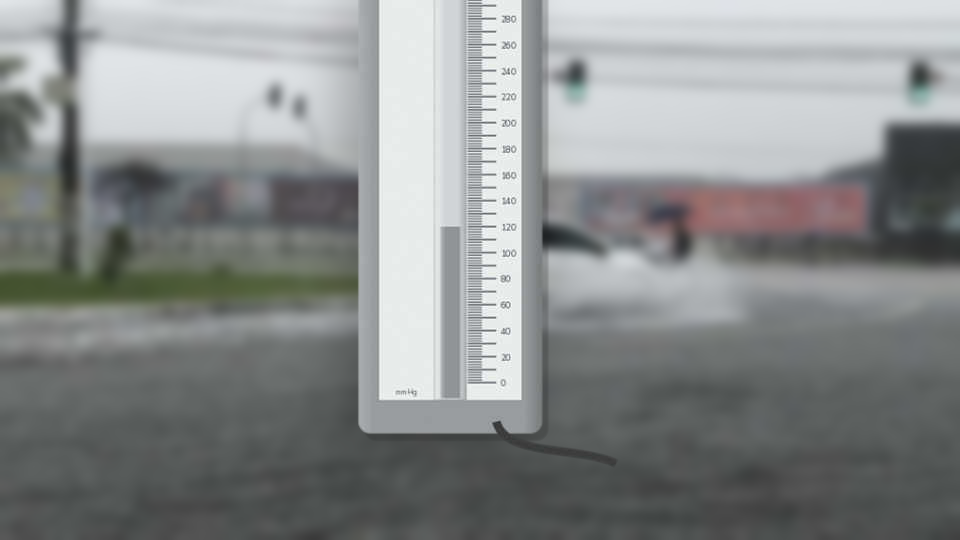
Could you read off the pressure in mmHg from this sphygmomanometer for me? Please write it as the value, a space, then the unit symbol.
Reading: 120 mmHg
